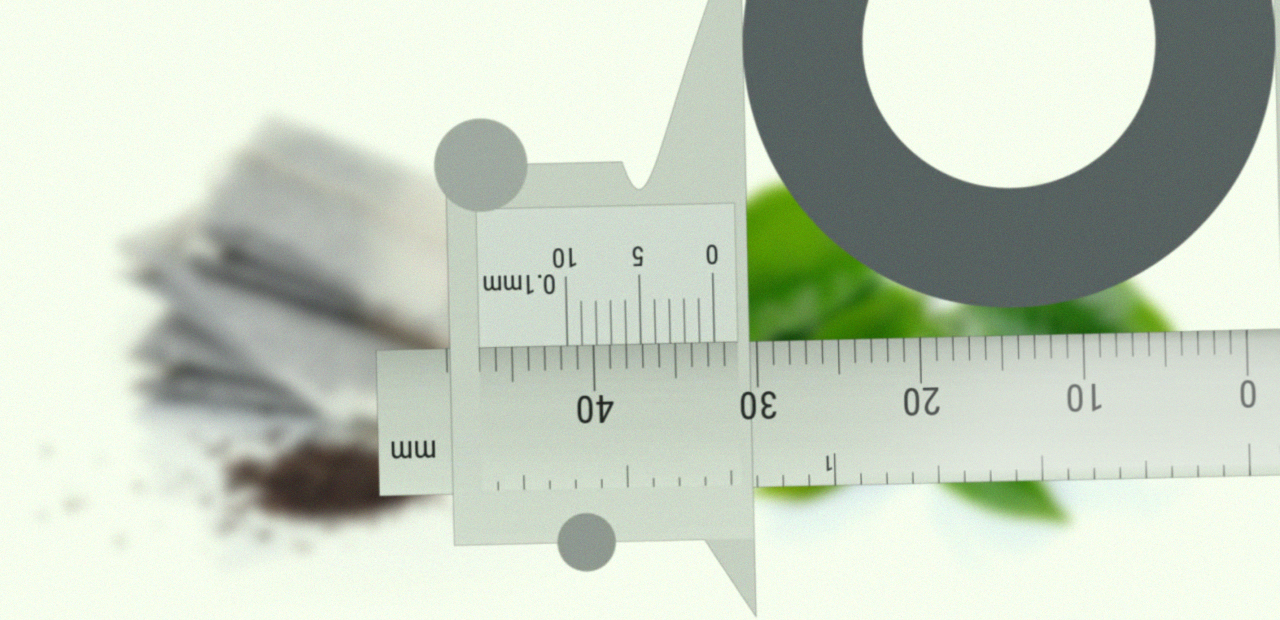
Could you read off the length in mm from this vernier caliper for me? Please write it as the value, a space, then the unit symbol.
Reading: 32.6 mm
